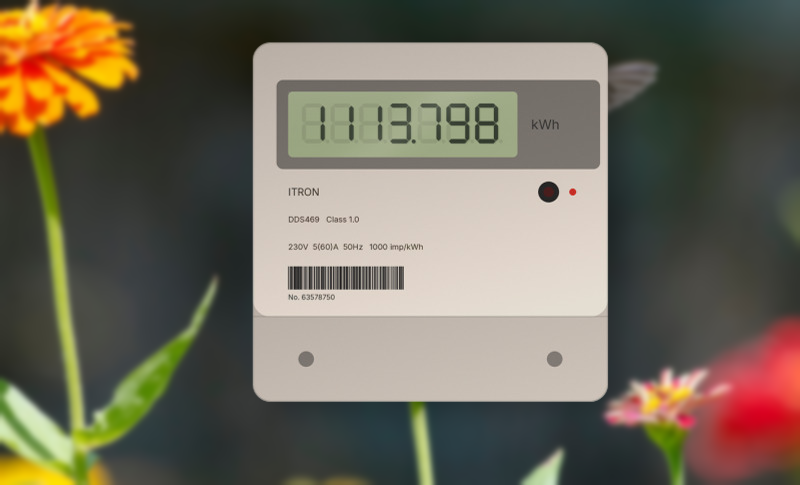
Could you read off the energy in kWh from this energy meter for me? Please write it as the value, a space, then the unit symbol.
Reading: 1113.798 kWh
